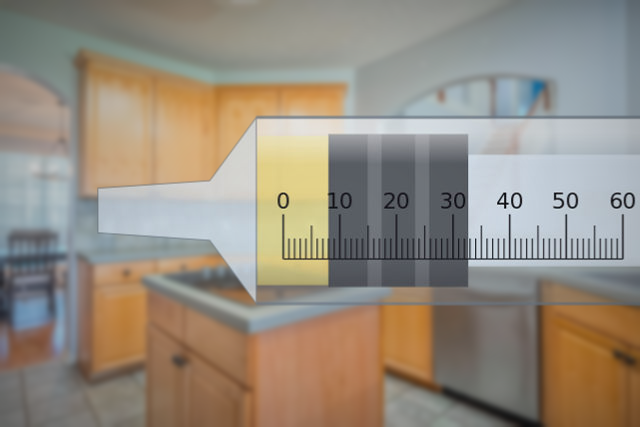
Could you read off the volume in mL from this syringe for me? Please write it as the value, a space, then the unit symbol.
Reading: 8 mL
